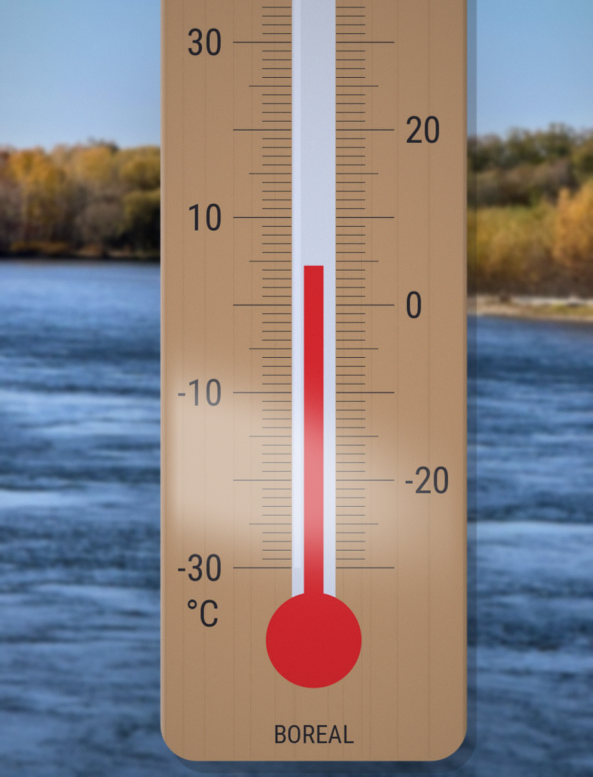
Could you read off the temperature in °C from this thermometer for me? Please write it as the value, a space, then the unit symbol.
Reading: 4.5 °C
